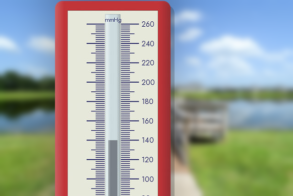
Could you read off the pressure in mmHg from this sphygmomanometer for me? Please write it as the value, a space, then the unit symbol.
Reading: 140 mmHg
